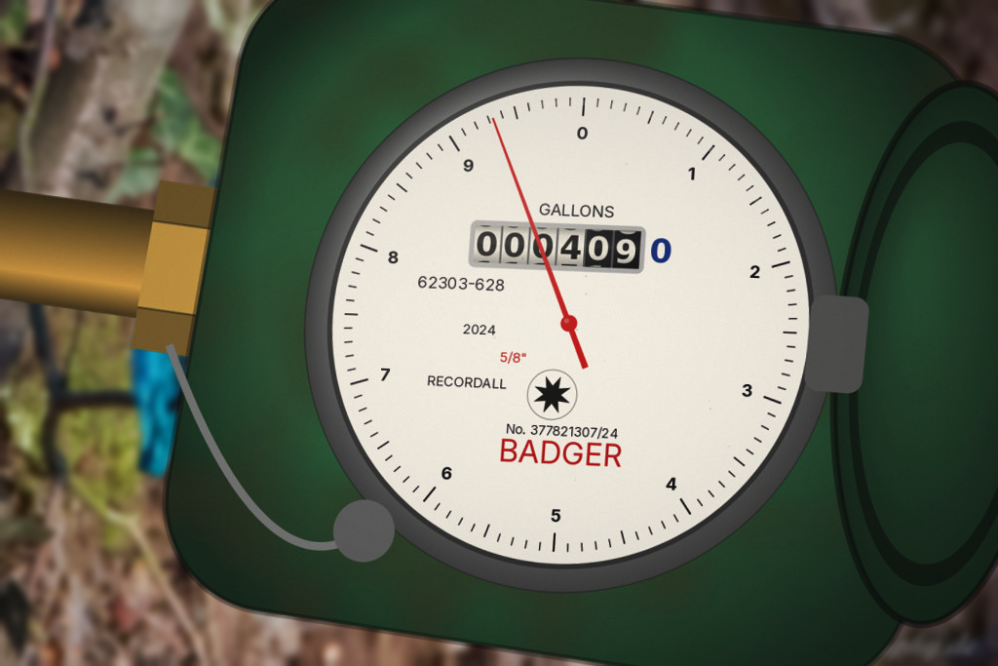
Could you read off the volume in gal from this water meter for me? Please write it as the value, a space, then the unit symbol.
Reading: 4089.3 gal
